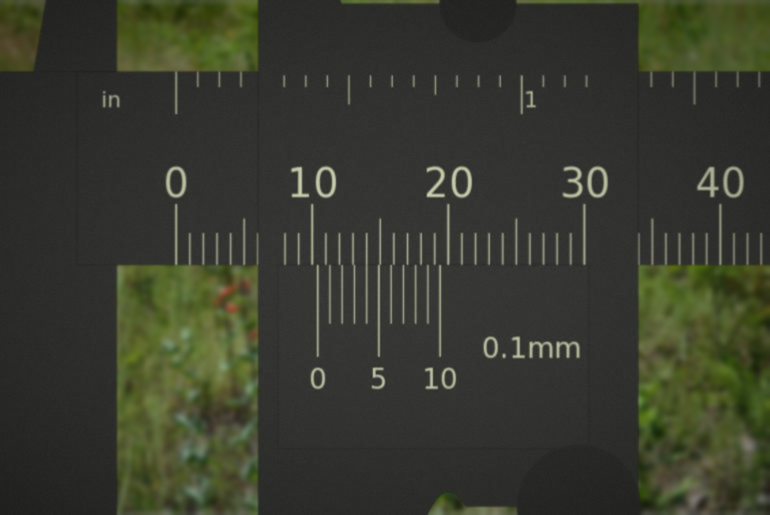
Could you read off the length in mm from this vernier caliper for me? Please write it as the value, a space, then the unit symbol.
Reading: 10.4 mm
